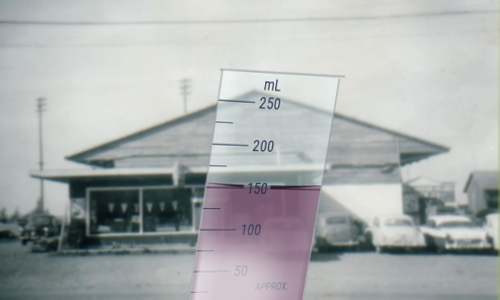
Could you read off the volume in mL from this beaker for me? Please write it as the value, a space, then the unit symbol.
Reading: 150 mL
